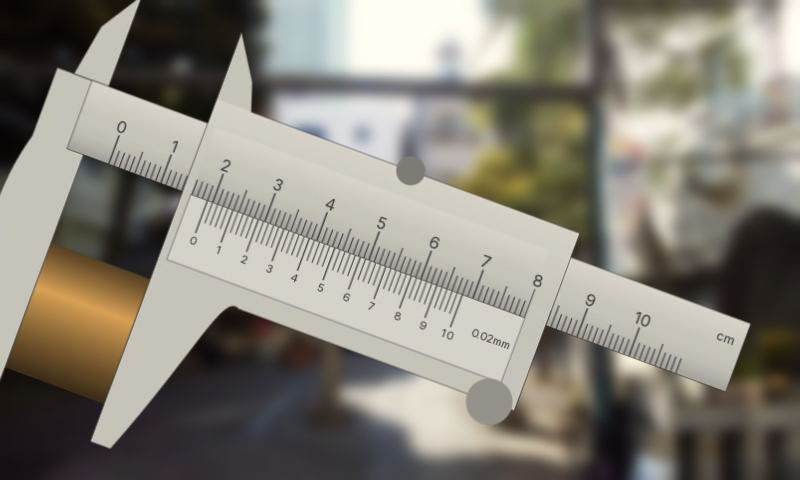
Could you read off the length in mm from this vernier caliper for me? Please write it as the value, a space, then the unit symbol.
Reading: 19.0 mm
